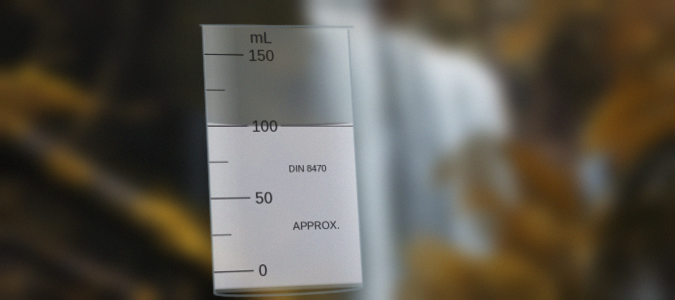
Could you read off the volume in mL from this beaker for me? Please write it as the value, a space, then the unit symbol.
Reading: 100 mL
